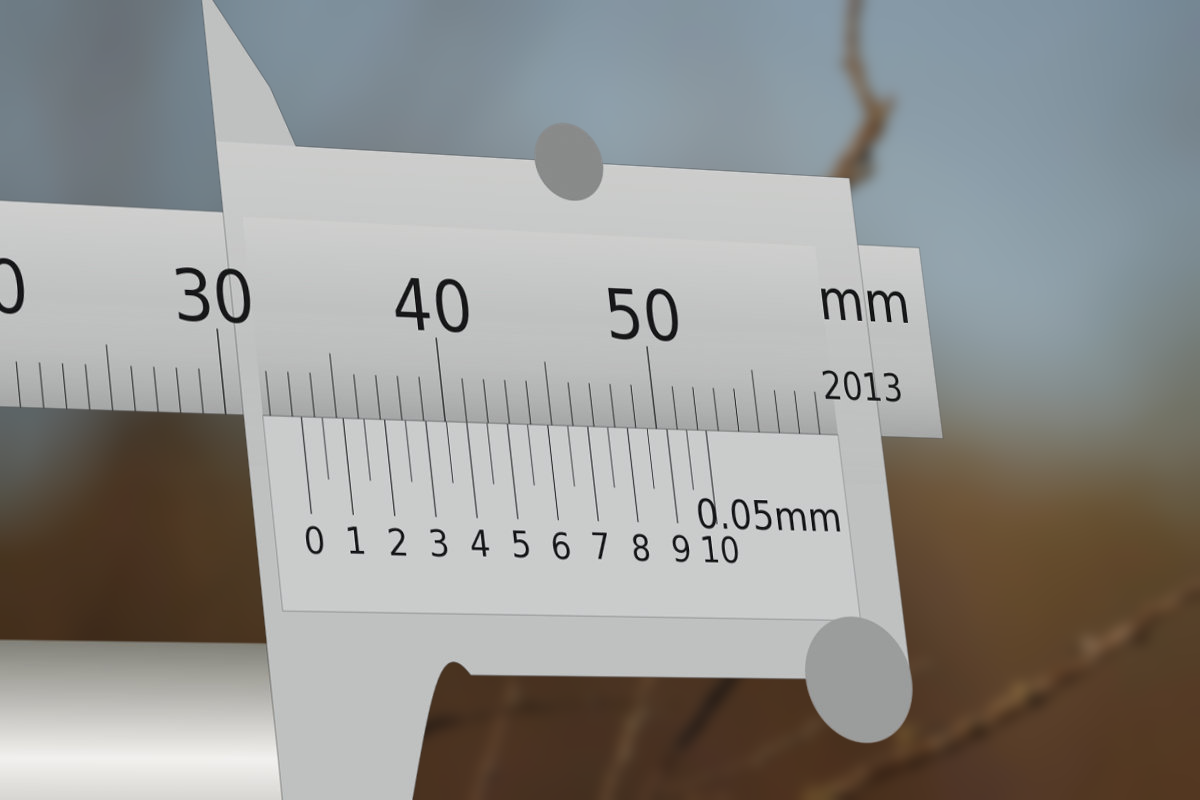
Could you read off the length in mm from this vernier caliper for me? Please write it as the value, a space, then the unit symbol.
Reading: 33.4 mm
